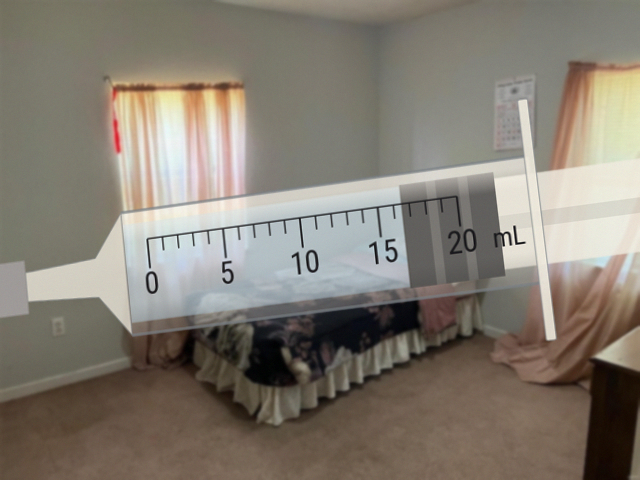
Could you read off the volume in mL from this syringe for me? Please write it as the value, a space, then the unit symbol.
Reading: 16.5 mL
